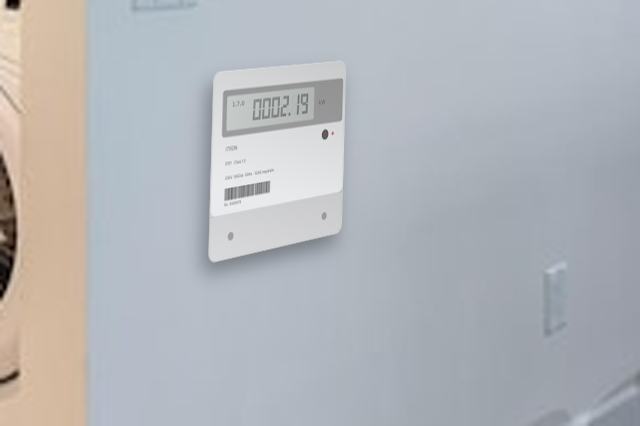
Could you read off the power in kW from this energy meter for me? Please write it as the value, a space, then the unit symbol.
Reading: 2.19 kW
